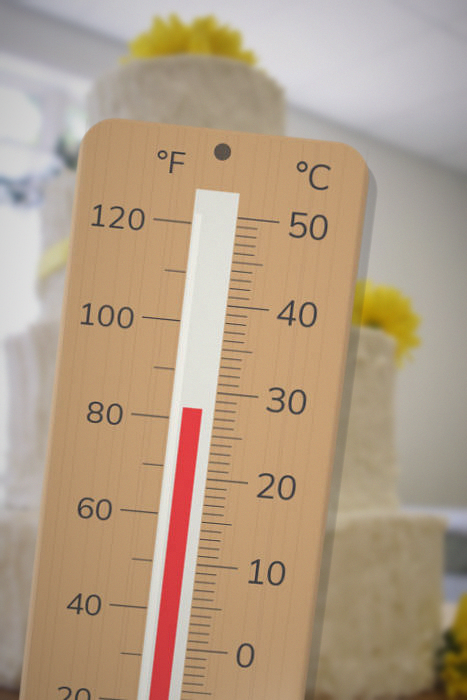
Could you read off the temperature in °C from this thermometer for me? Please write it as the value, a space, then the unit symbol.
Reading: 28 °C
